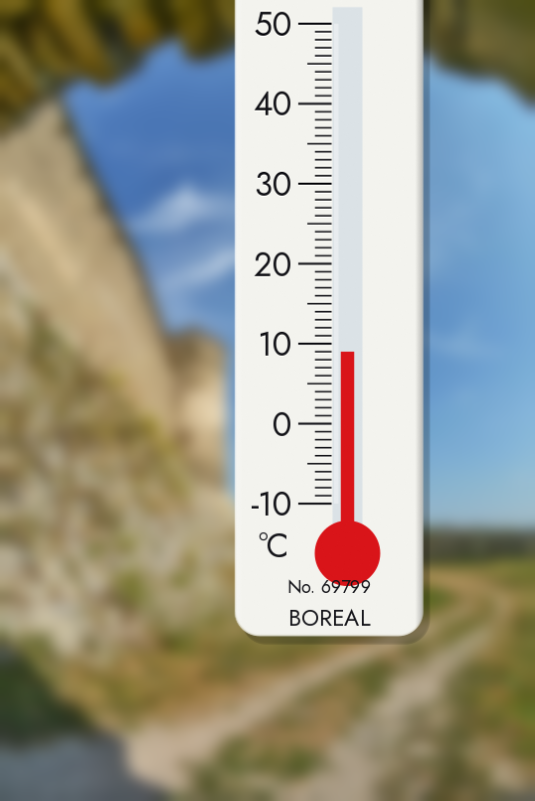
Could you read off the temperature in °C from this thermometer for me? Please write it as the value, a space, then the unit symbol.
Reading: 9 °C
